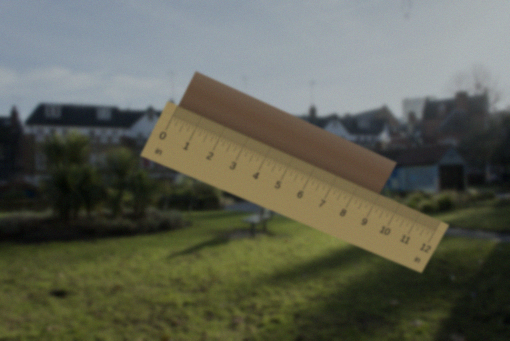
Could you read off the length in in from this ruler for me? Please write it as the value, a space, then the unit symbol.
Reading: 9 in
